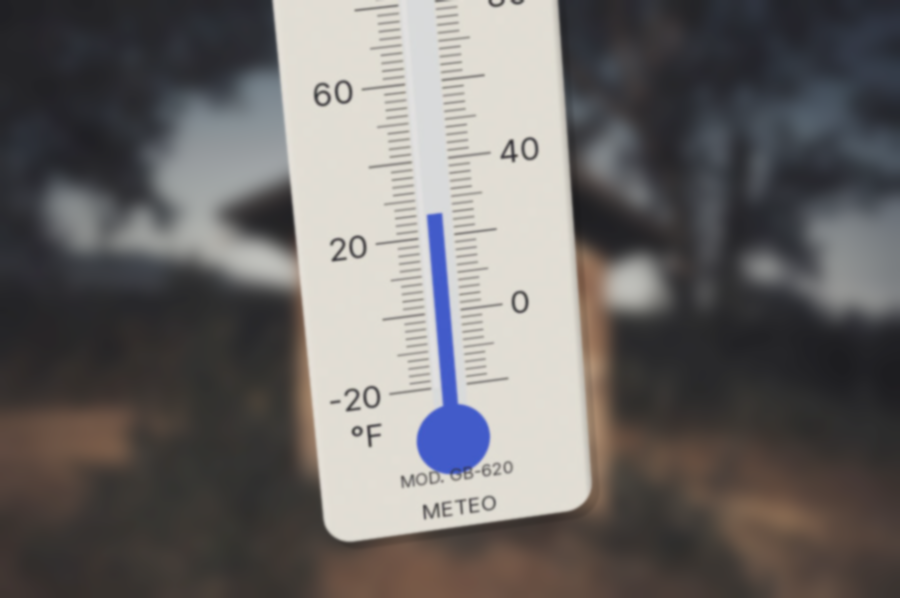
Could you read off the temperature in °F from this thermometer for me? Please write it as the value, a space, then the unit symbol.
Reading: 26 °F
